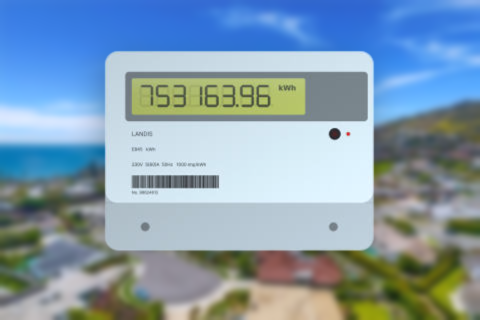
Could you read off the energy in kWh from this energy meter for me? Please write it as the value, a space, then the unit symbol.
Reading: 753163.96 kWh
